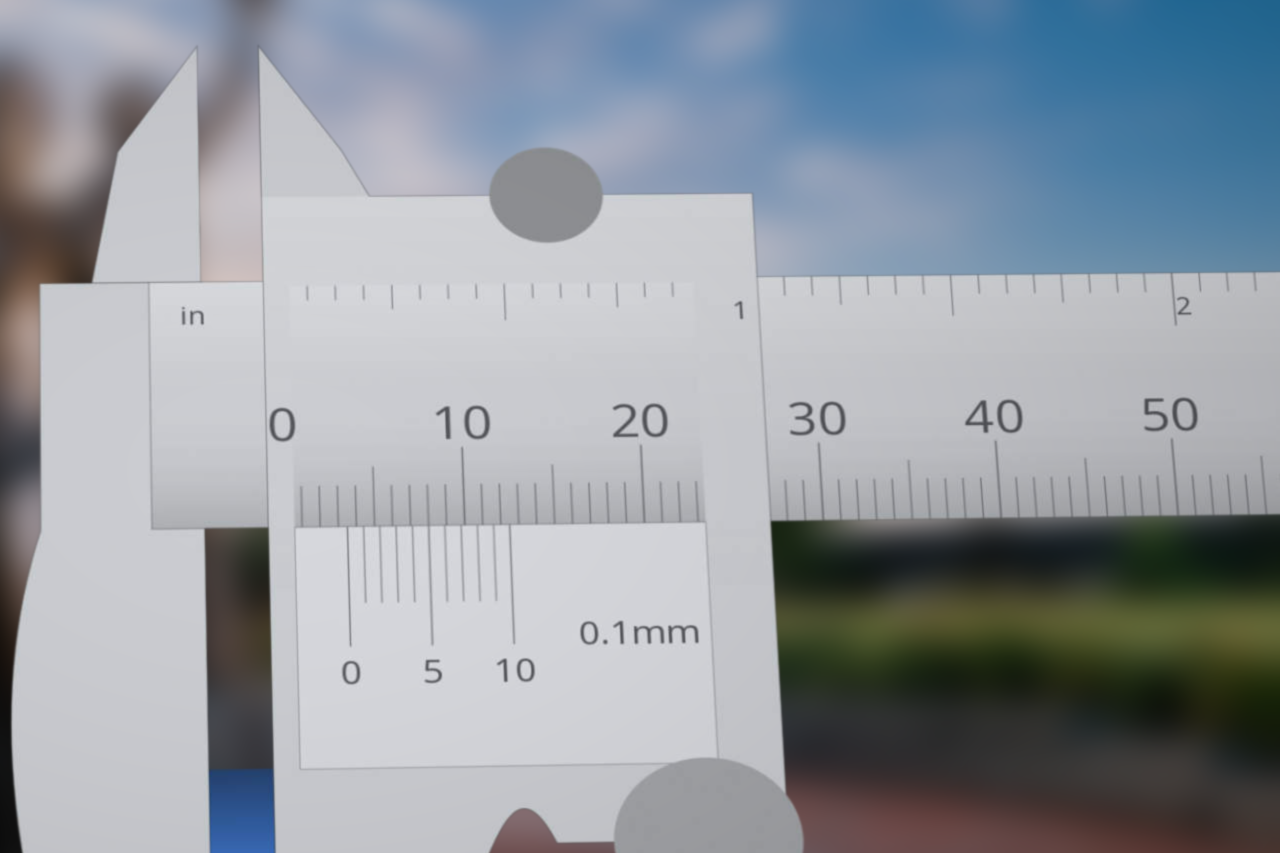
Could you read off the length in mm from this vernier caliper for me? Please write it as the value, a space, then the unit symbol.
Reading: 3.5 mm
